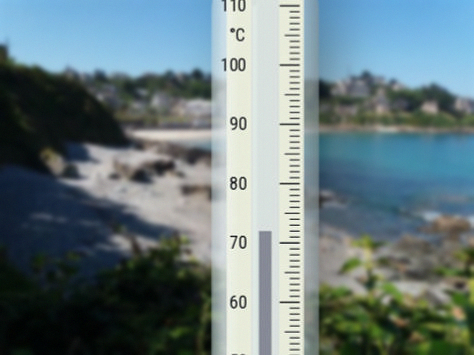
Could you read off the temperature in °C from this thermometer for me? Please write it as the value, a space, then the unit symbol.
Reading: 72 °C
